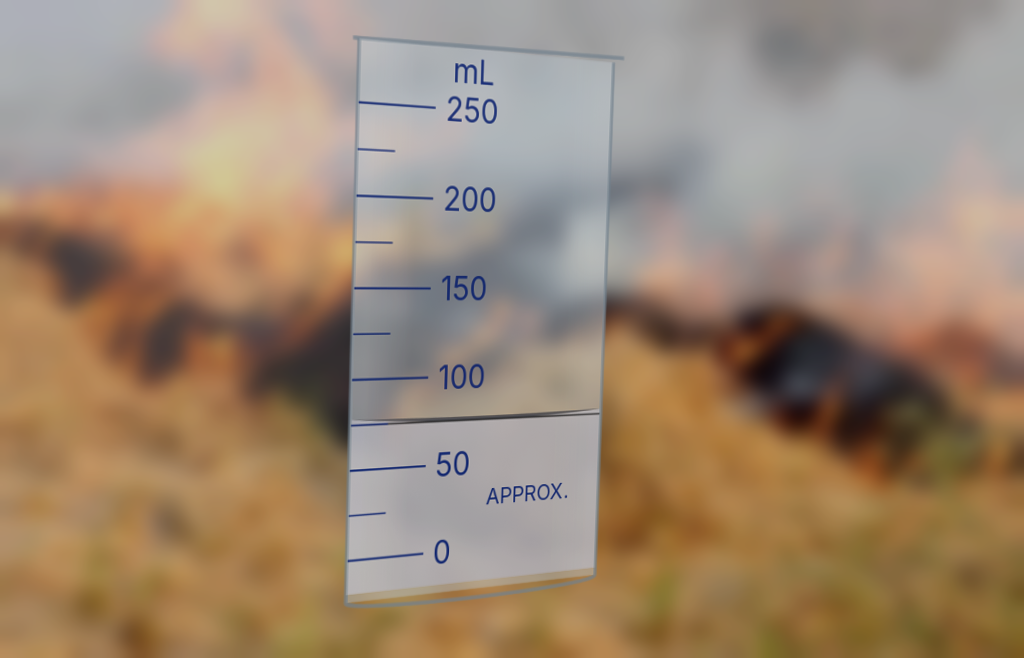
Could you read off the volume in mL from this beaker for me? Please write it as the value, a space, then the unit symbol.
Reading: 75 mL
